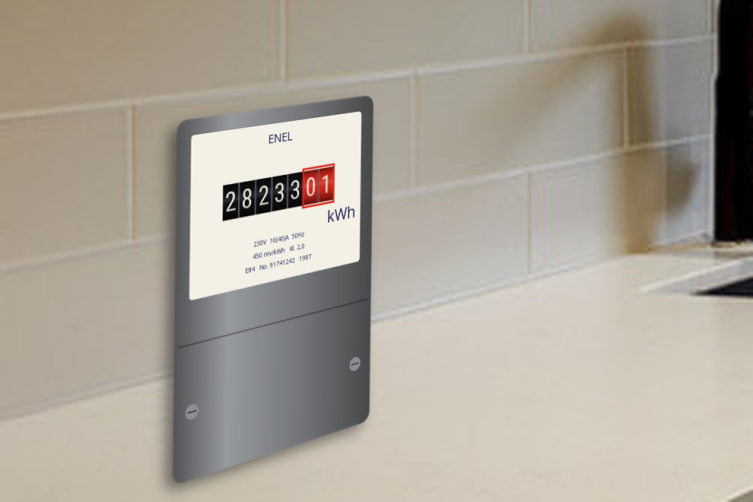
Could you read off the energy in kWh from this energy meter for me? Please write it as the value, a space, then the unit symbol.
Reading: 28233.01 kWh
